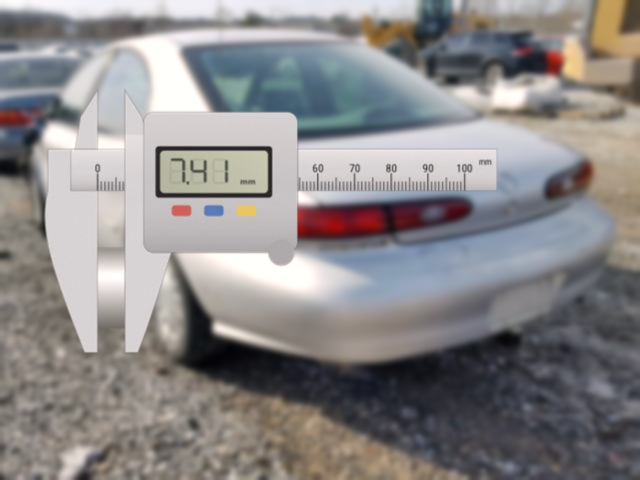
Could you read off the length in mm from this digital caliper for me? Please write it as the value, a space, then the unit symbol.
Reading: 7.41 mm
